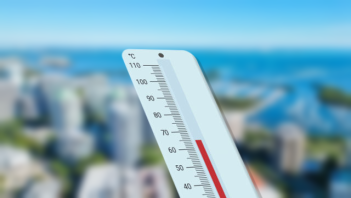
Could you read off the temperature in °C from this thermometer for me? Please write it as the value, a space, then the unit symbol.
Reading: 65 °C
